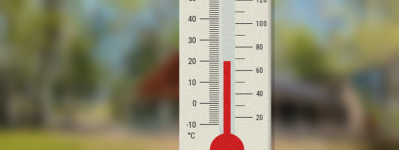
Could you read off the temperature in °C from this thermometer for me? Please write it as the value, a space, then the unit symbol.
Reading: 20 °C
